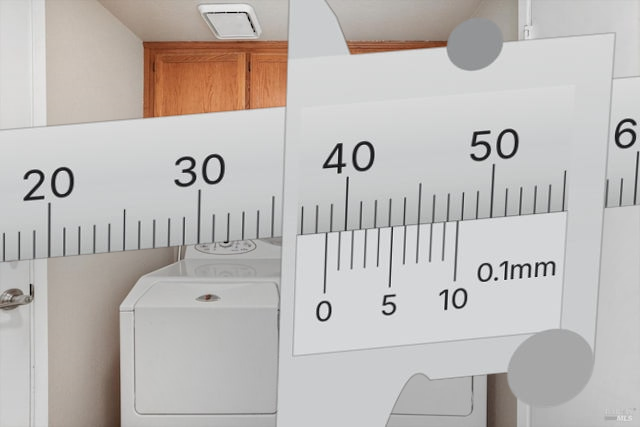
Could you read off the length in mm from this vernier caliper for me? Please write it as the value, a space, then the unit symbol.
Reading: 38.7 mm
